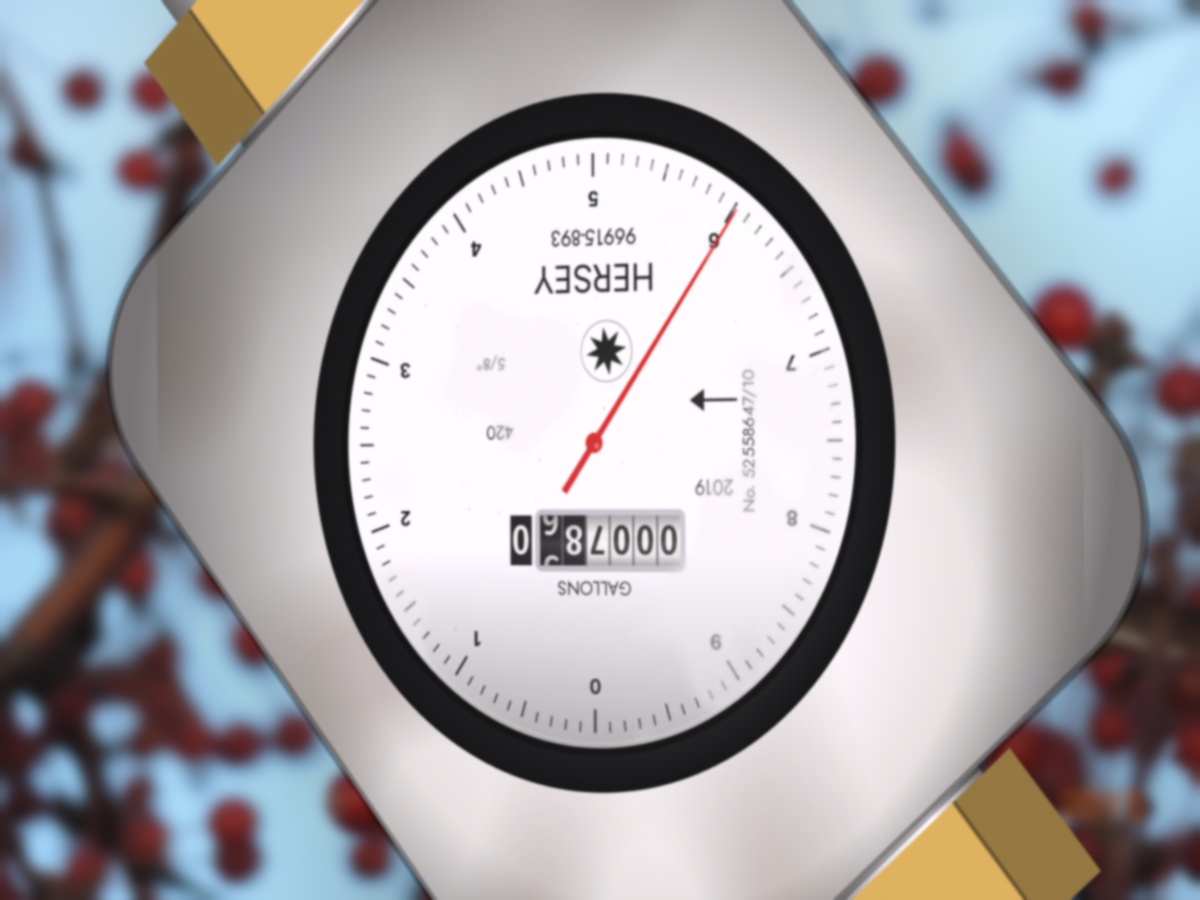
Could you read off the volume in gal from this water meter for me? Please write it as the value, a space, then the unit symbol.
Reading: 7856.0 gal
